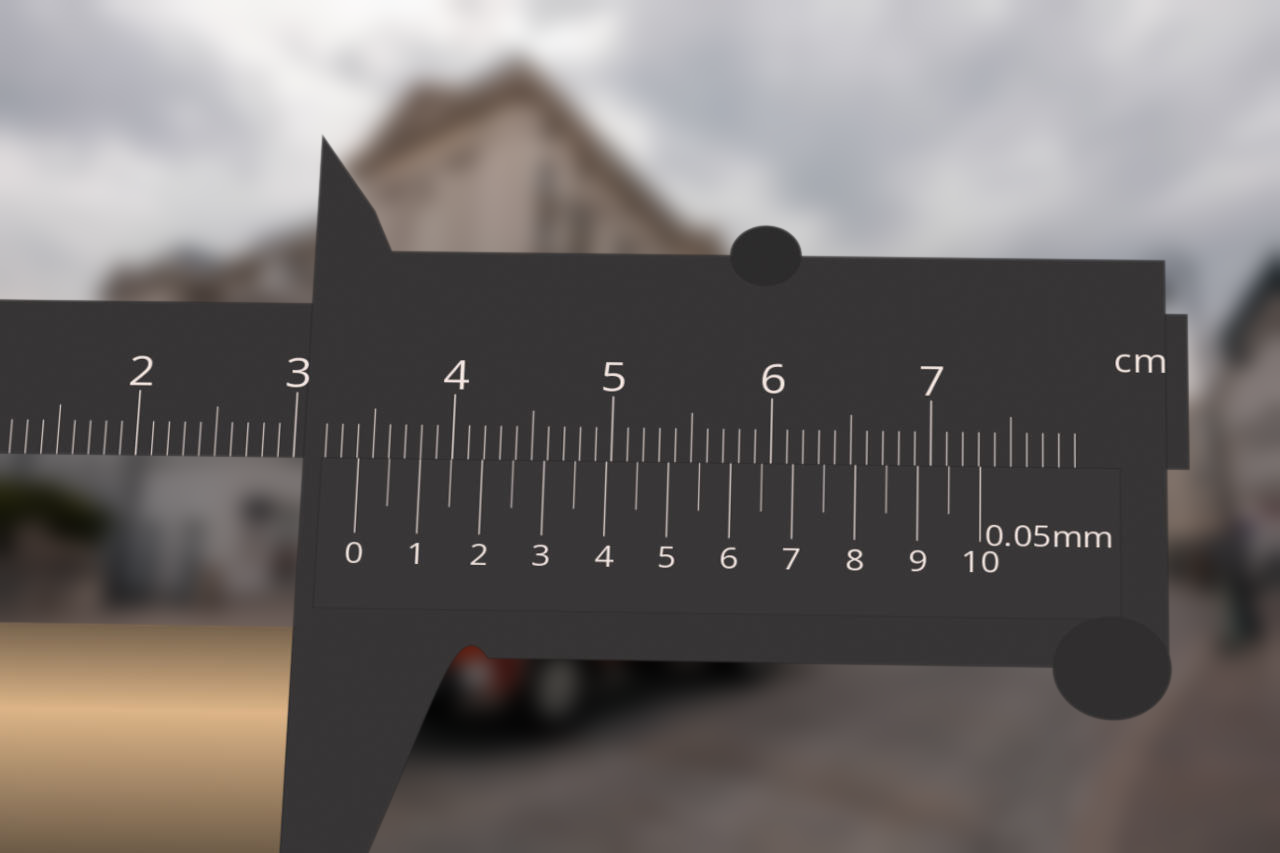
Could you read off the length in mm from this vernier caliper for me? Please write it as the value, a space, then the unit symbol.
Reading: 34.1 mm
